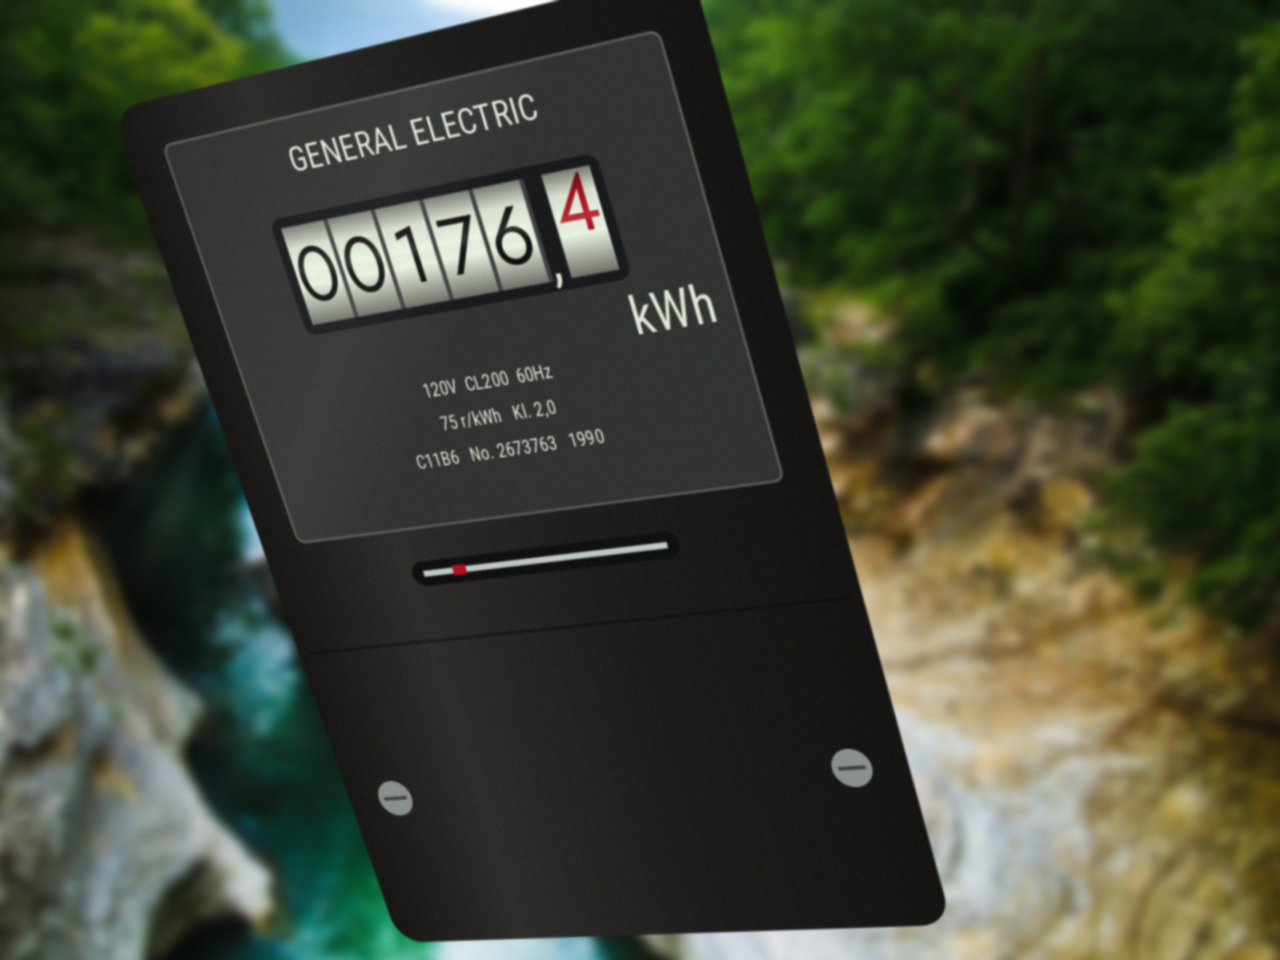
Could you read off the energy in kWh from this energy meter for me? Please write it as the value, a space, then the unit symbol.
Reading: 176.4 kWh
